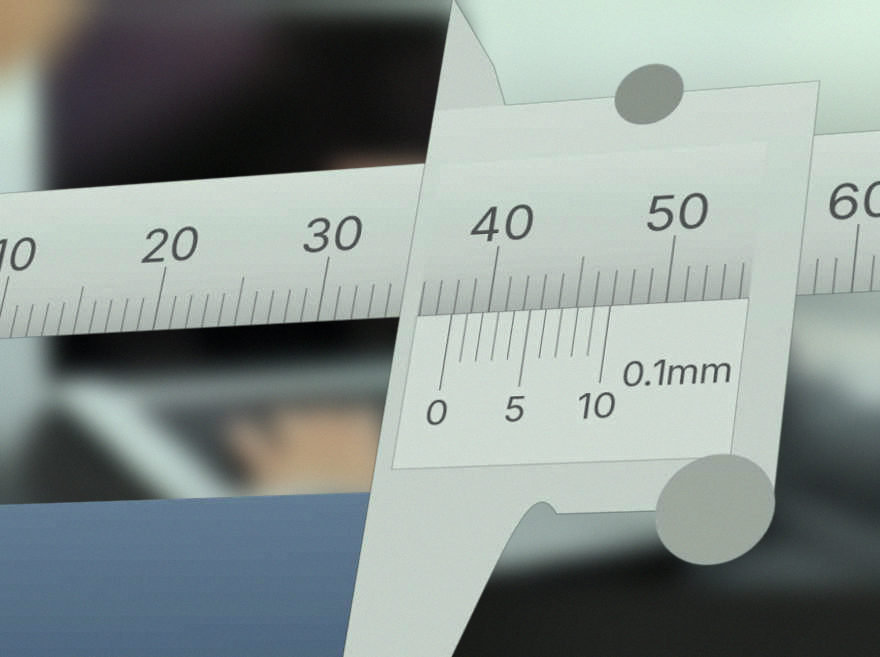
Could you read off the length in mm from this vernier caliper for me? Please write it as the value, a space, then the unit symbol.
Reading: 37.9 mm
